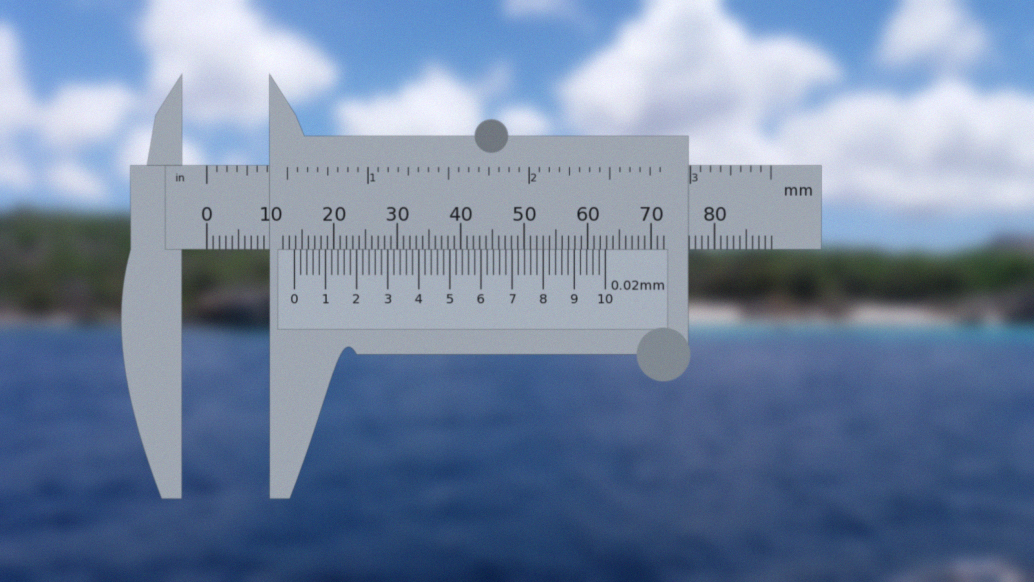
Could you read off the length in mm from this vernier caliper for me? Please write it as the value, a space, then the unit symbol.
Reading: 13.8 mm
